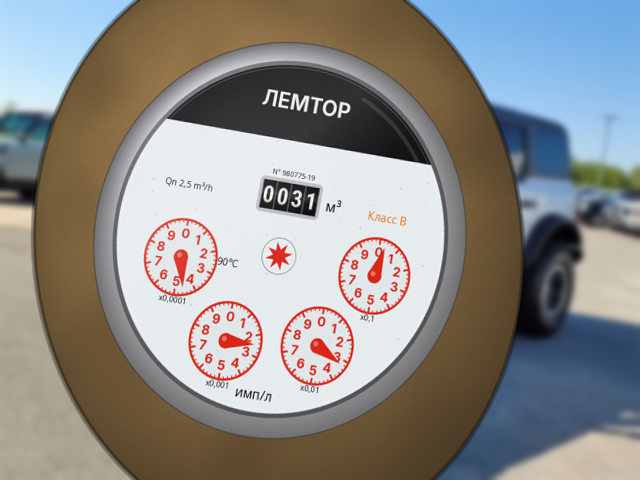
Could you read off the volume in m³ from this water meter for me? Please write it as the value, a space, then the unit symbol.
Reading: 31.0324 m³
